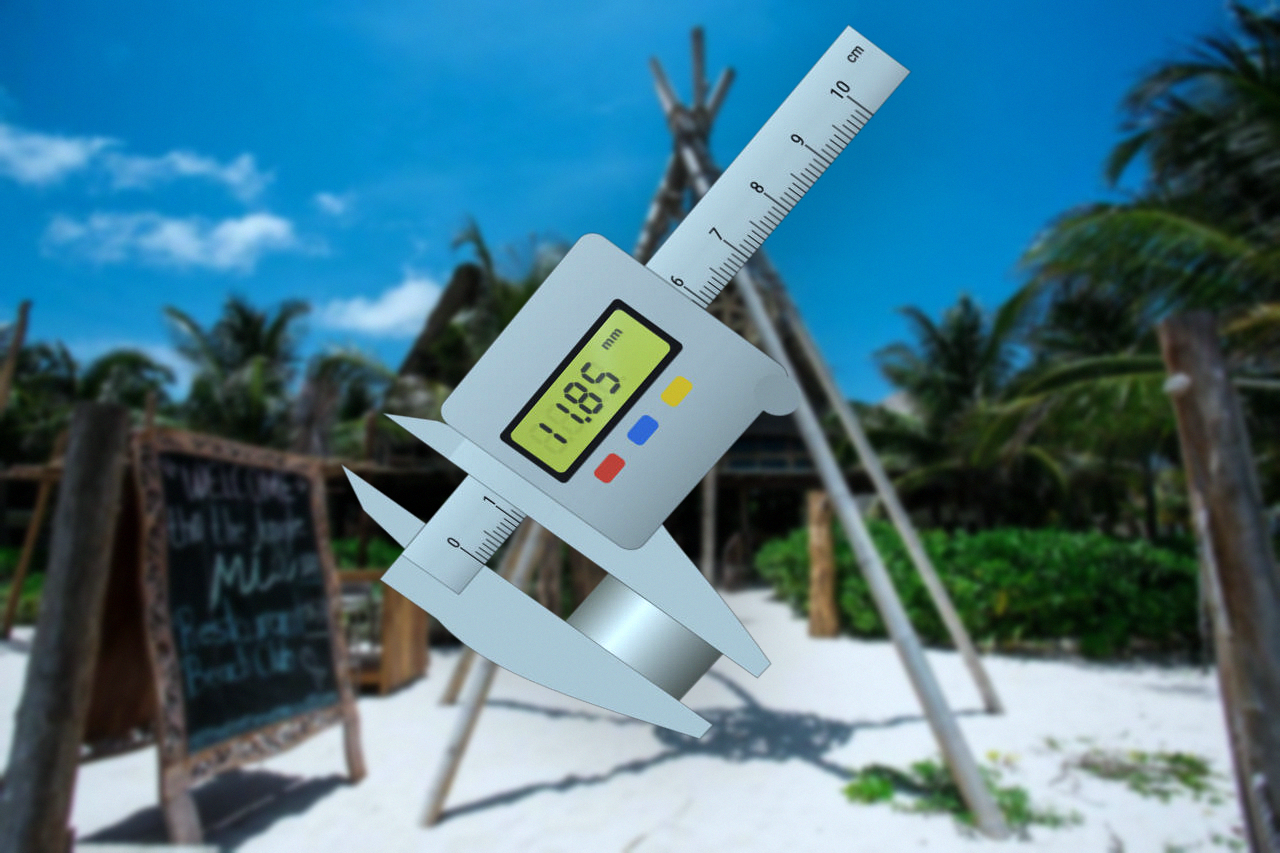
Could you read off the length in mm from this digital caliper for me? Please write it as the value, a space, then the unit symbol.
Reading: 11.85 mm
